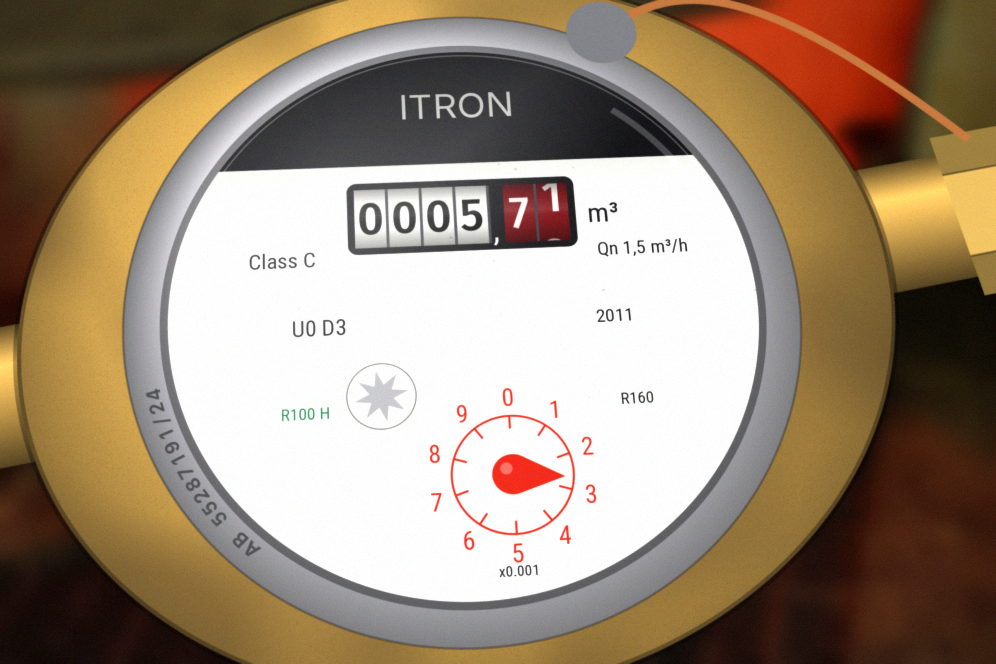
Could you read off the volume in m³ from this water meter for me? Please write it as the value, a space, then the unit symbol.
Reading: 5.712 m³
